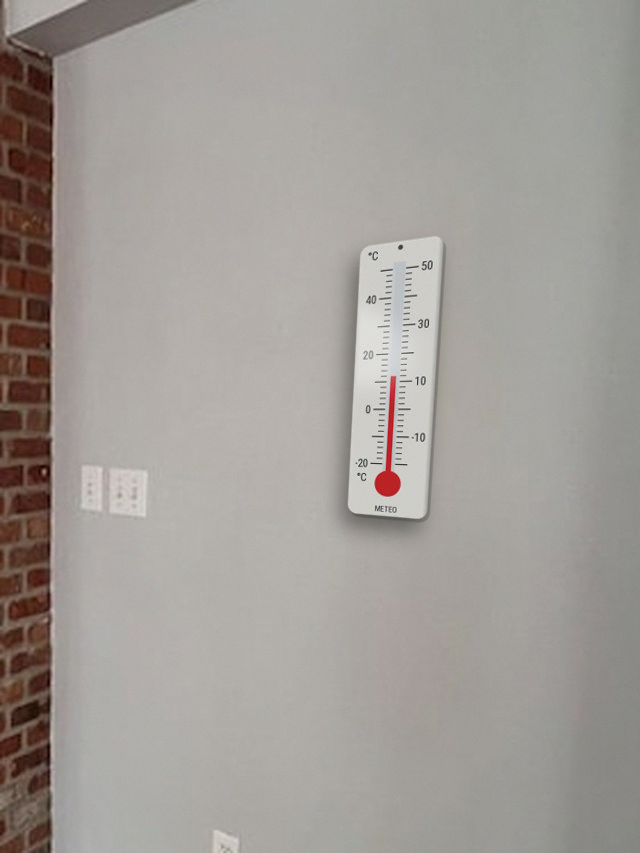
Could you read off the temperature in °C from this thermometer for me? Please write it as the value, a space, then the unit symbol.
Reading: 12 °C
